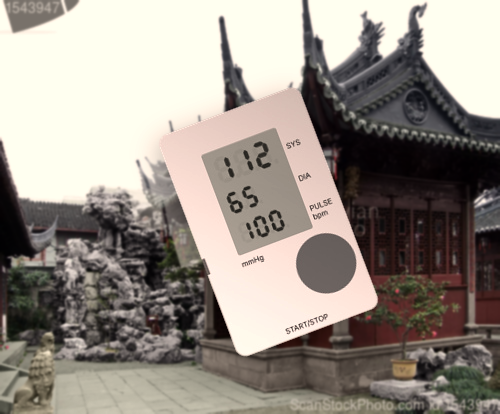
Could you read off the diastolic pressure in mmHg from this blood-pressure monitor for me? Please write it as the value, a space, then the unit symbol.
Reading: 65 mmHg
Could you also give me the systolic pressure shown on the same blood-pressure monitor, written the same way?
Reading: 112 mmHg
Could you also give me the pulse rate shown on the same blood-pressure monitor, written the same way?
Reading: 100 bpm
